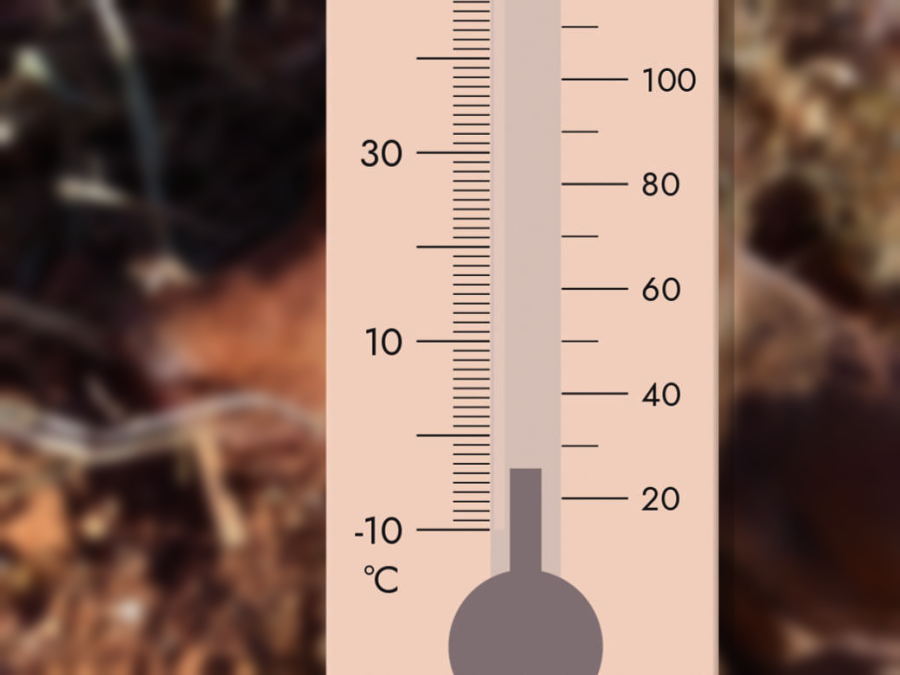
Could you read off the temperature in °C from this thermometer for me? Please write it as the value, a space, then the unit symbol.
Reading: -3.5 °C
